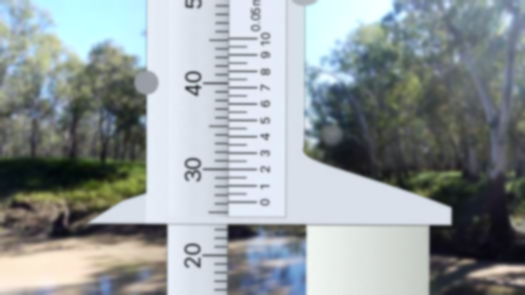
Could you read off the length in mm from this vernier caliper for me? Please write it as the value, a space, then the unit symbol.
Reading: 26.2 mm
